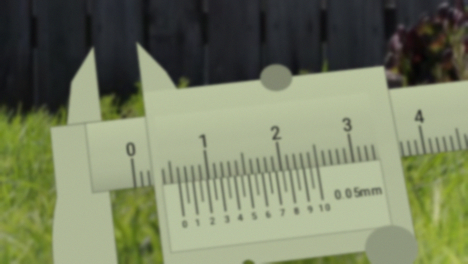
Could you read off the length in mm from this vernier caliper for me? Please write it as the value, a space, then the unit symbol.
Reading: 6.0 mm
